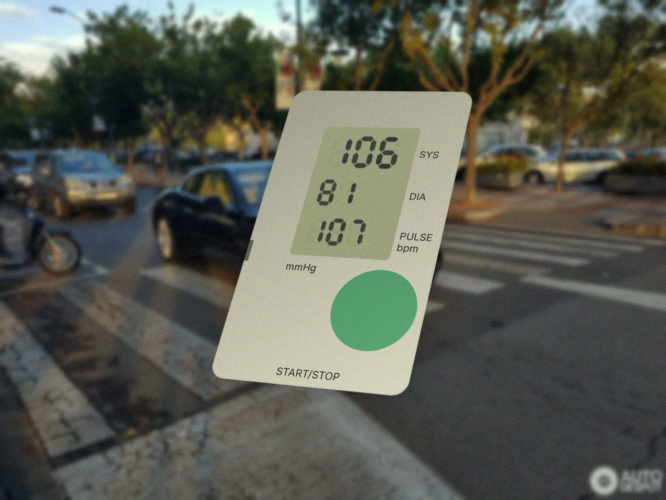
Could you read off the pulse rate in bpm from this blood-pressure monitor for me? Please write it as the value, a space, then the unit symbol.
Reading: 107 bpm
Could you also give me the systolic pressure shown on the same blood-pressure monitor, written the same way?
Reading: 106 mmHg
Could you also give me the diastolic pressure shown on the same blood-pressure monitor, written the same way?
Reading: 81 mmHg
